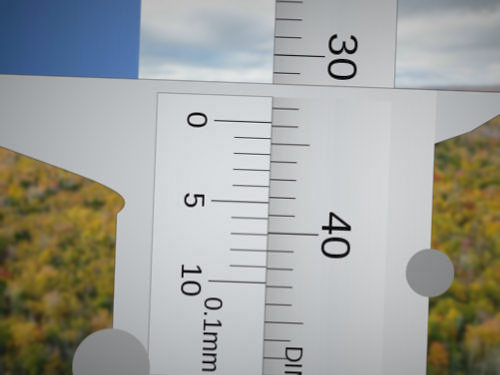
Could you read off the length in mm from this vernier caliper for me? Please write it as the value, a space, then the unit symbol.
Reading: 33.8 mm
